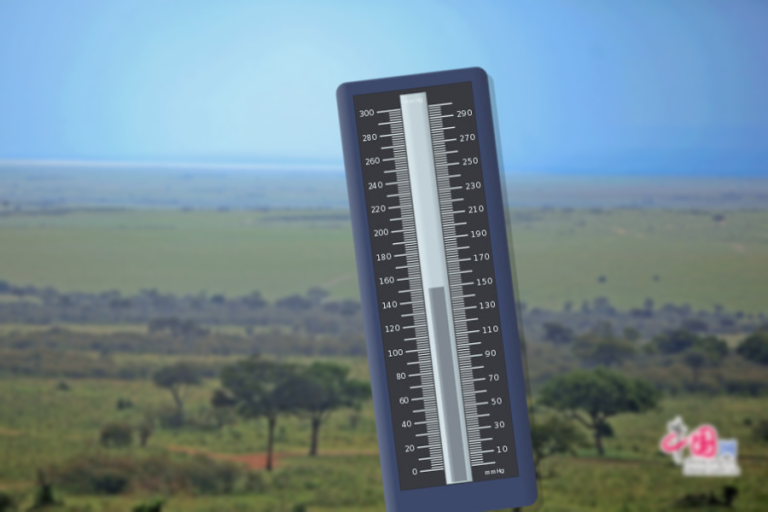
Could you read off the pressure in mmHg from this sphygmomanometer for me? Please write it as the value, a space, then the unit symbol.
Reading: 150 mmHg
